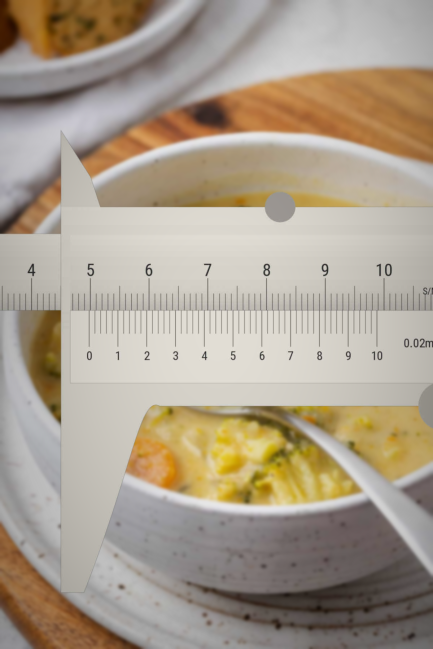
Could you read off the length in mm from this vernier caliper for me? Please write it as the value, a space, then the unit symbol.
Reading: 49.8 mm
